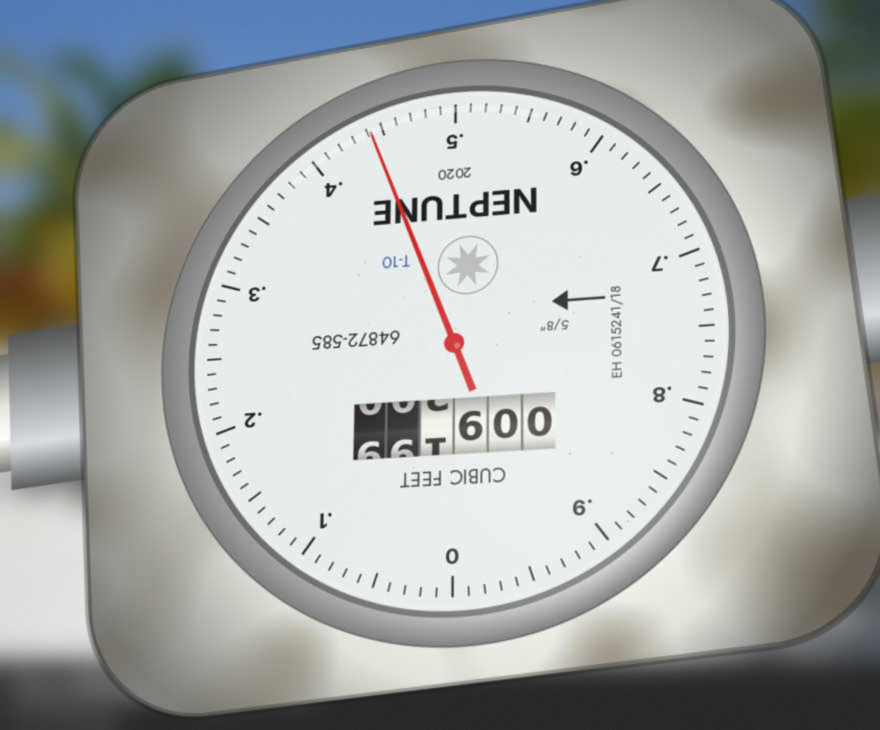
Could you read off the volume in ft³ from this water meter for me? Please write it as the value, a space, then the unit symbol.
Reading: 9199.44 ft³
